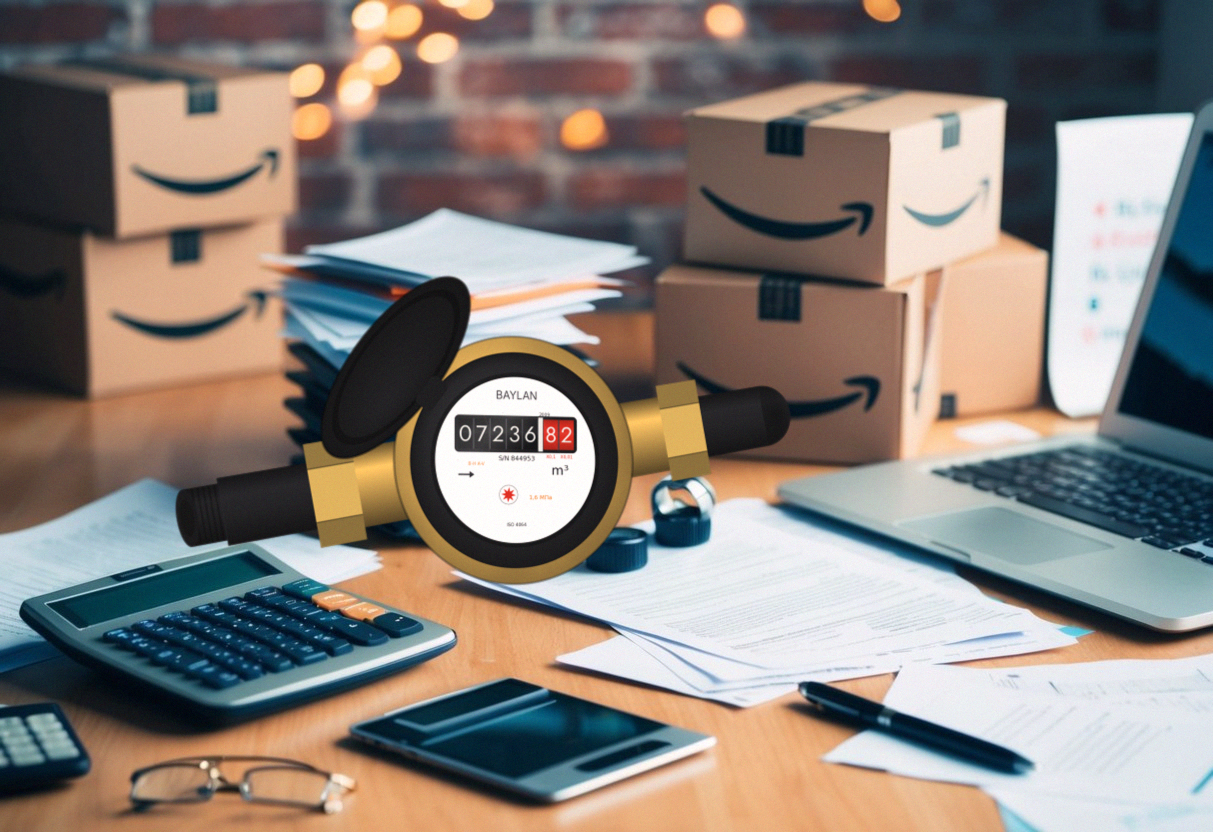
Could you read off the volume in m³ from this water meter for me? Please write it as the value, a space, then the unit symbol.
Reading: 7236.82 m³
